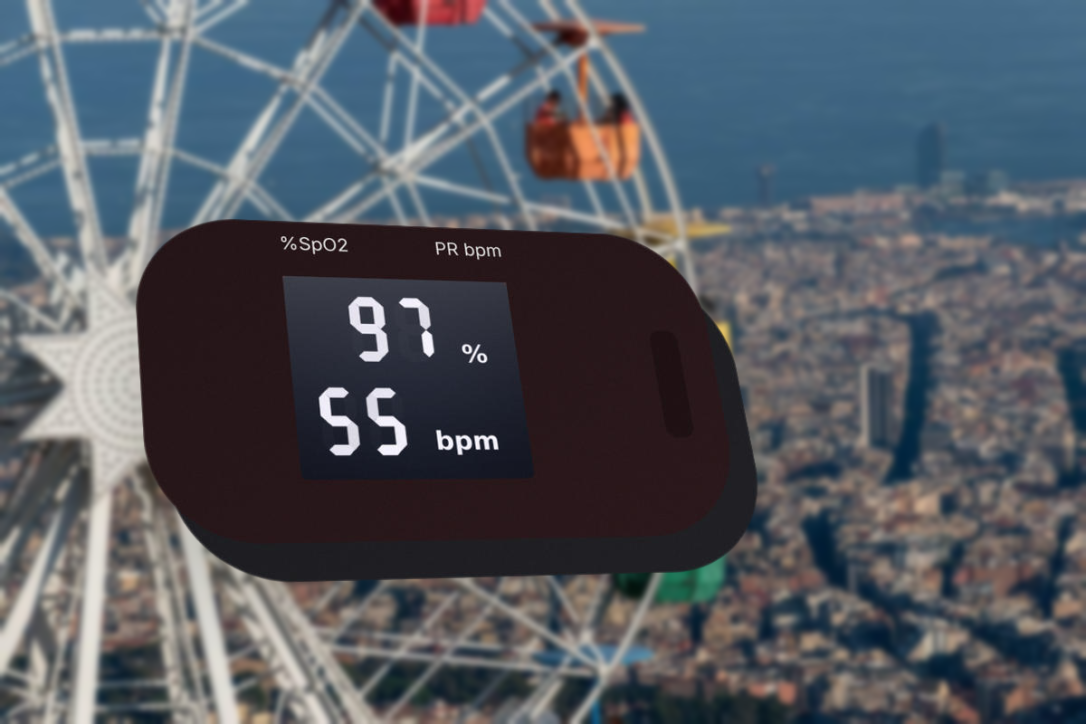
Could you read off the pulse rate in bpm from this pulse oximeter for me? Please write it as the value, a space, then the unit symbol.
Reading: 55 bpm
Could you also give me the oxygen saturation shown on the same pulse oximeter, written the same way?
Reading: 97 %
